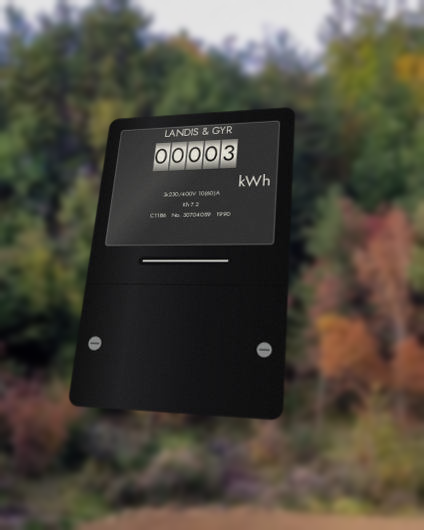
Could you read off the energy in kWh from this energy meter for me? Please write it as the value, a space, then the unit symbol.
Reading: 3 kWh
